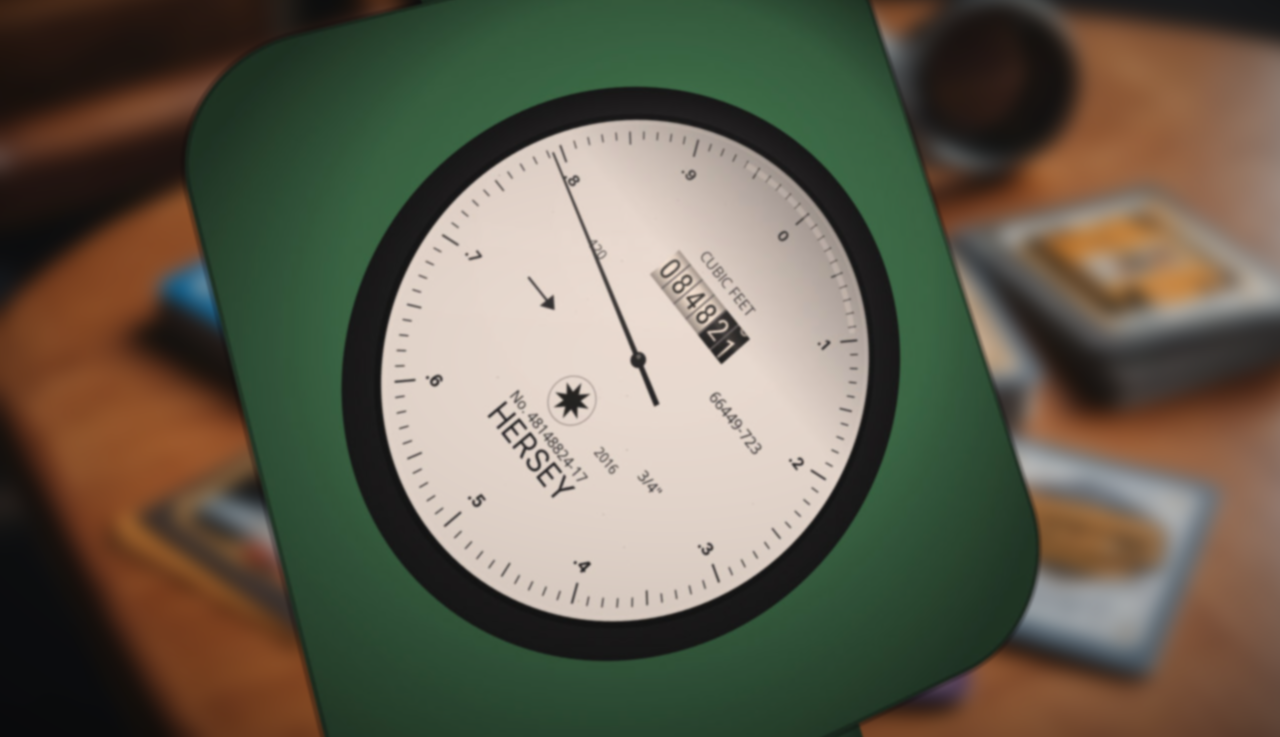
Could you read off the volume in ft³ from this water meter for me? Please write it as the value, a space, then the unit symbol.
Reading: 84820.79 ft³
